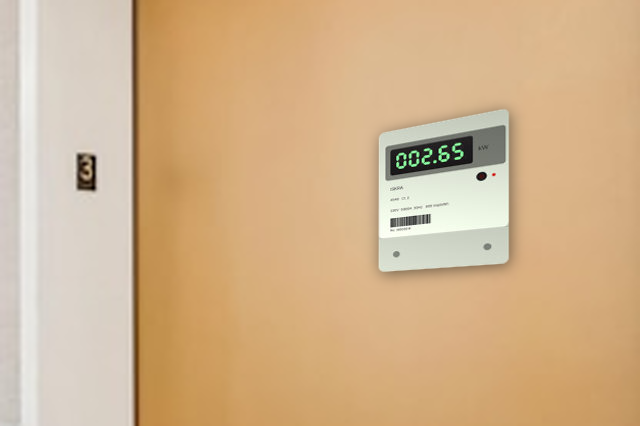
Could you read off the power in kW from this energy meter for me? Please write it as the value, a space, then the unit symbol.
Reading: 2.65 kW
